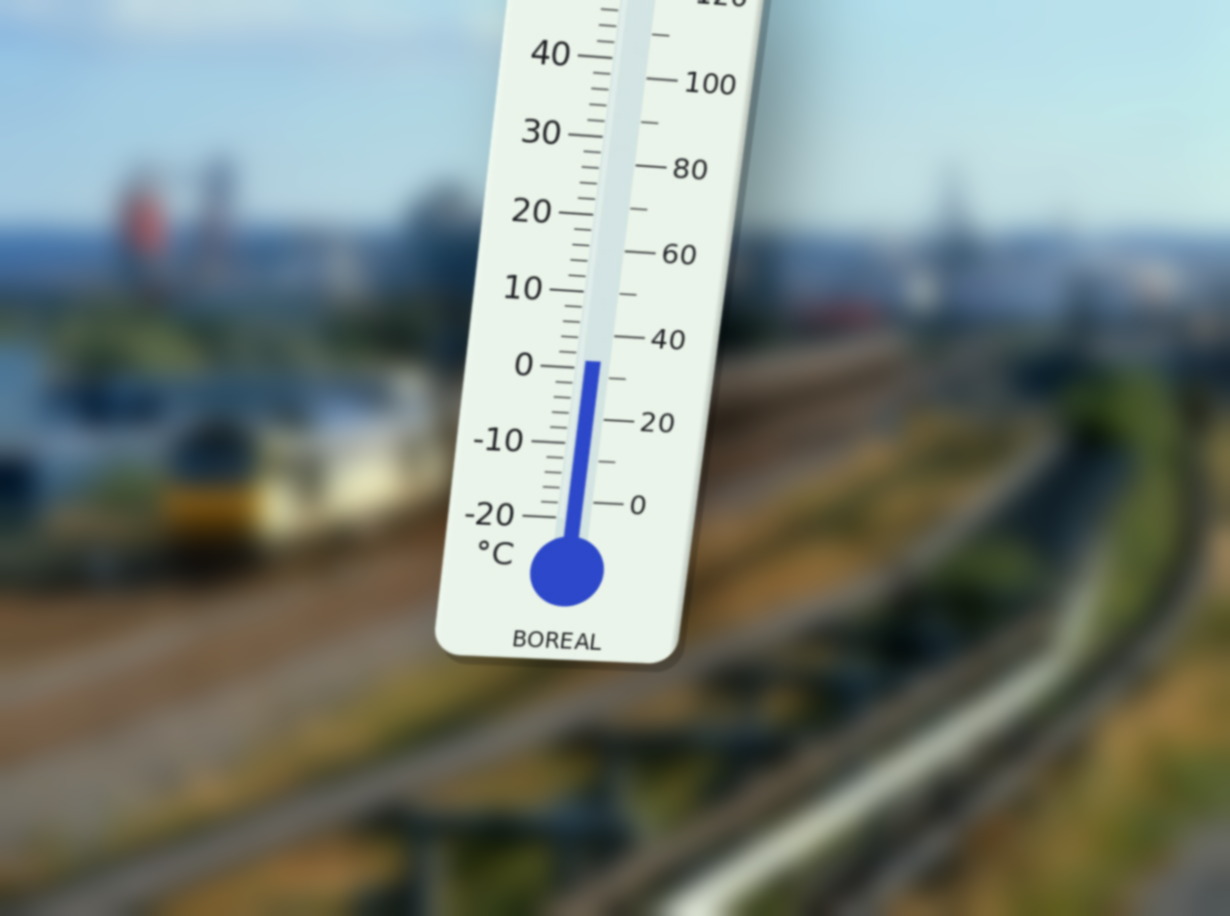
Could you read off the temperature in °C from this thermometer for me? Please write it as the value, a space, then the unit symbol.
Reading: 1 °C
